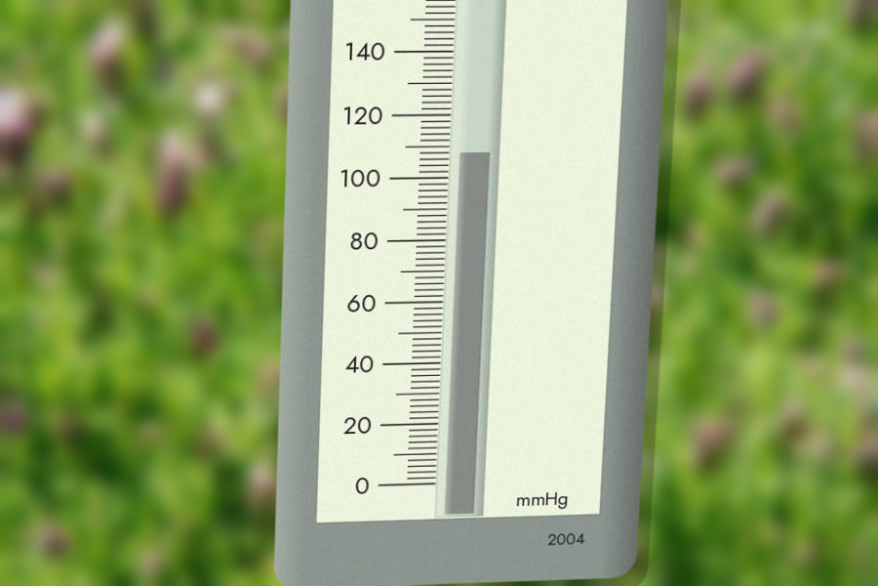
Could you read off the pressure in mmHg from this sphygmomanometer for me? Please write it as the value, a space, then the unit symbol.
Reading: 108 mmHg
